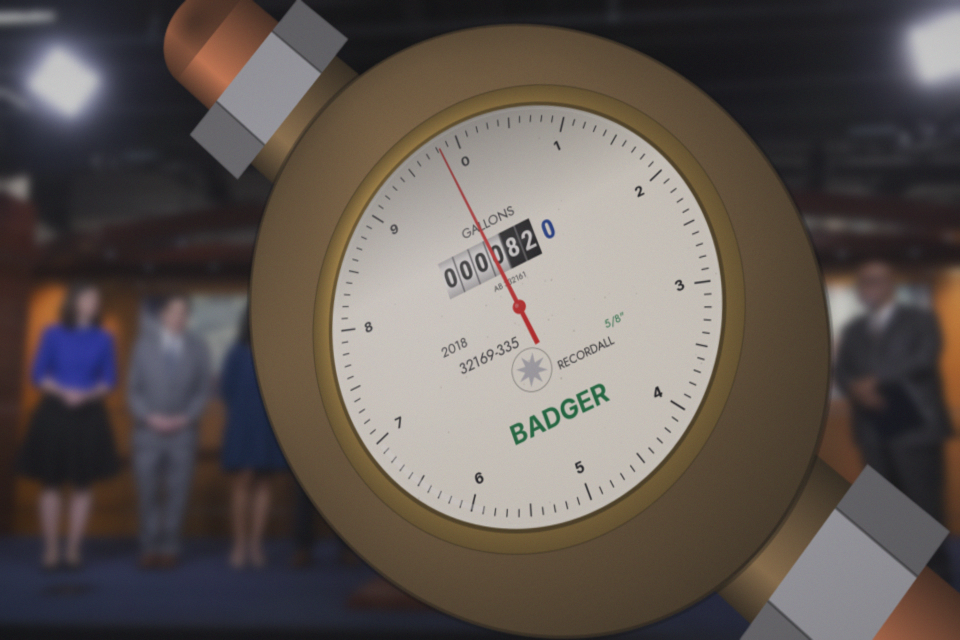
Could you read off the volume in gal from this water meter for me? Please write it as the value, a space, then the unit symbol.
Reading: 819.8 gal
